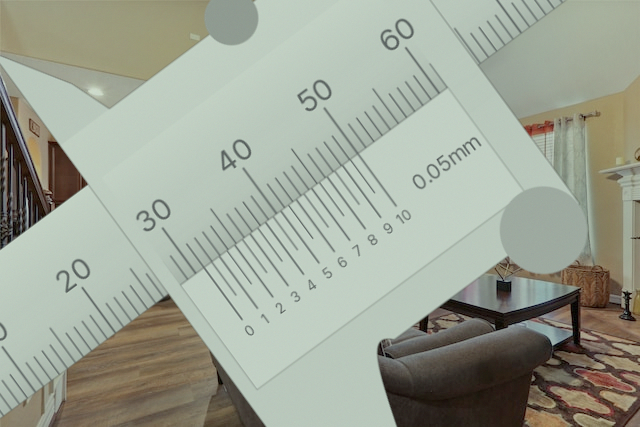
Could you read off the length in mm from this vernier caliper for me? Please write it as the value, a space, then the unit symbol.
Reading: 31.0 mm
